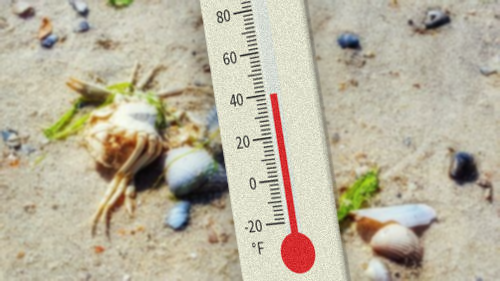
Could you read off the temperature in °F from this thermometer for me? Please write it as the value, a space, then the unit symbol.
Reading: 40 °F
